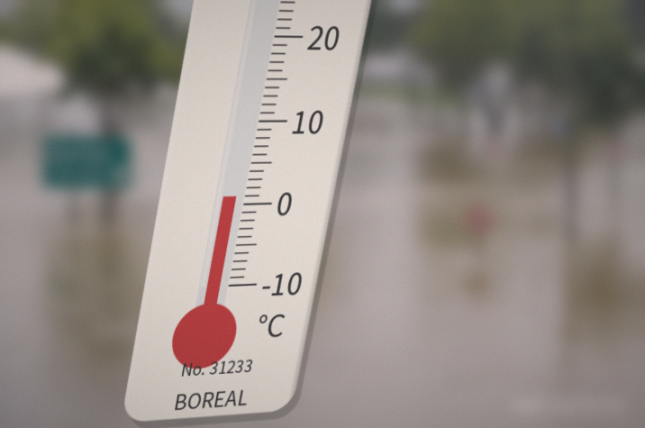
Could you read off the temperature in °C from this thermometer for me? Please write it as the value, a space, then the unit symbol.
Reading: 1 °C
